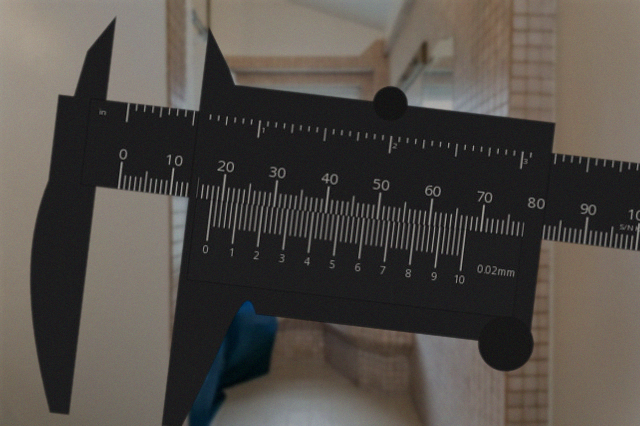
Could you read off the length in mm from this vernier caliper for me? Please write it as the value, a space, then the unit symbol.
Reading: 18.0 mm
